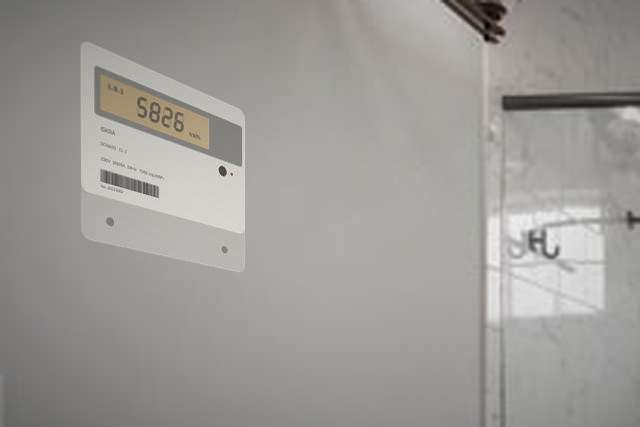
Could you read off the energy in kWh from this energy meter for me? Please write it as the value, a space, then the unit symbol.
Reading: 5826 kWh
